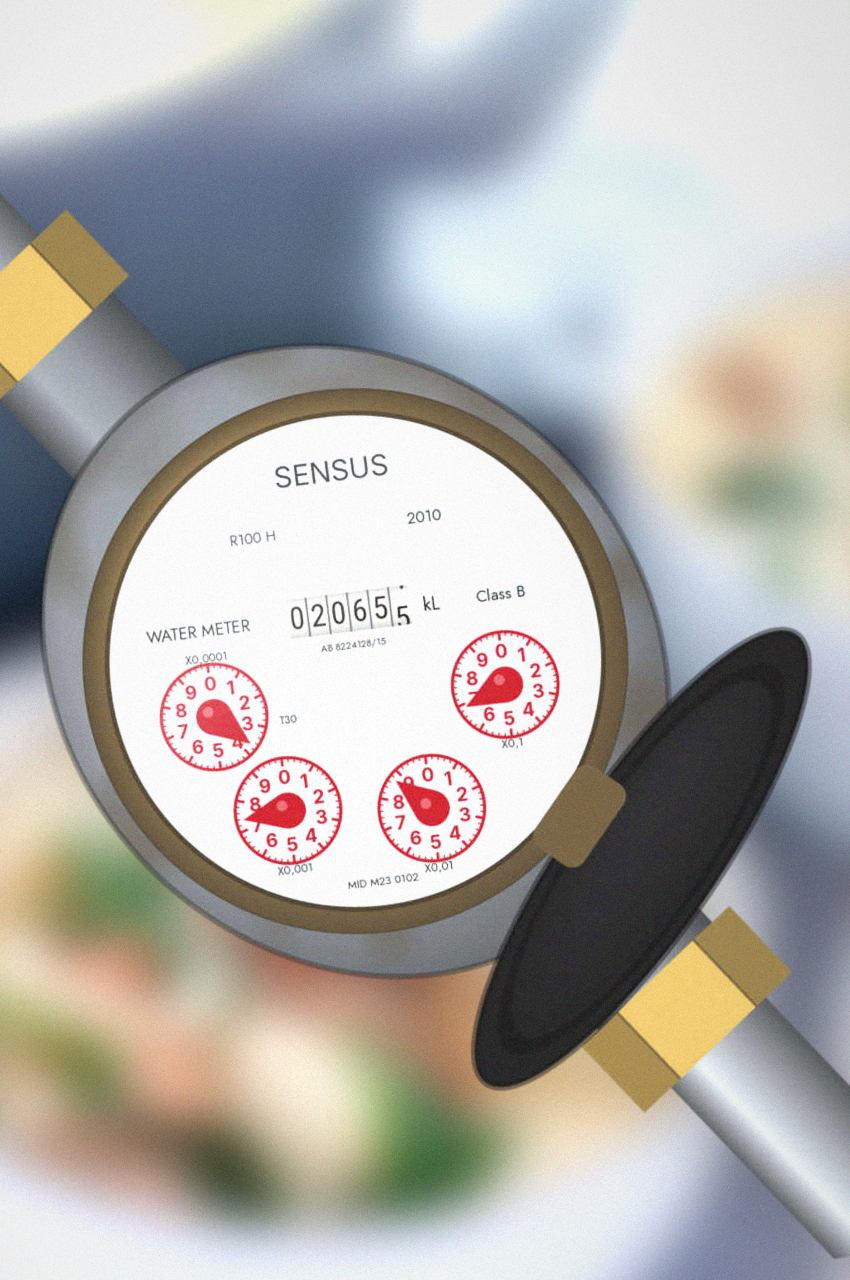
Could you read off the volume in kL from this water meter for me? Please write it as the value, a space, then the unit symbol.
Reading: 20654.6873 kL
